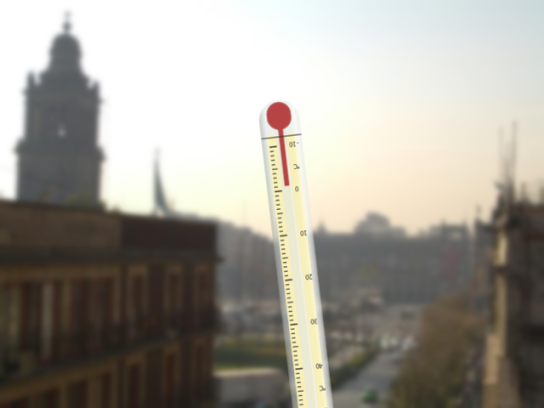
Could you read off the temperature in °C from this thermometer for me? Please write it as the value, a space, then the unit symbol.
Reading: -1 °C
